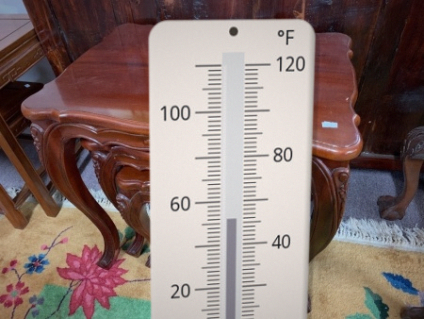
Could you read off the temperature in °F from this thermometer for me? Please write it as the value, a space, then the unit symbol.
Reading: 52 °F
